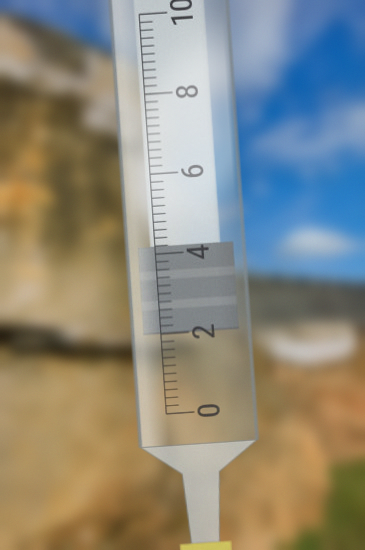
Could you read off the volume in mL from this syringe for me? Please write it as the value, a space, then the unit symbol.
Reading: 2 mL
